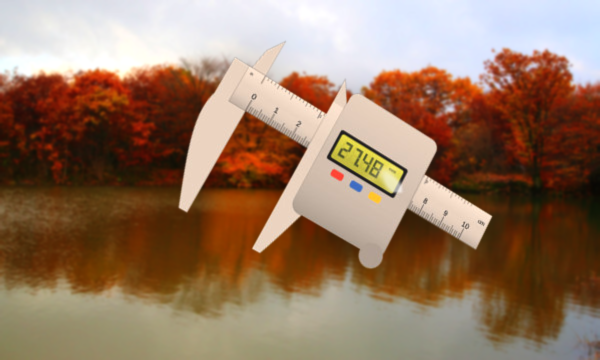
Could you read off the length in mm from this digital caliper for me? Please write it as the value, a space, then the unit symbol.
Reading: 27.48 mm
